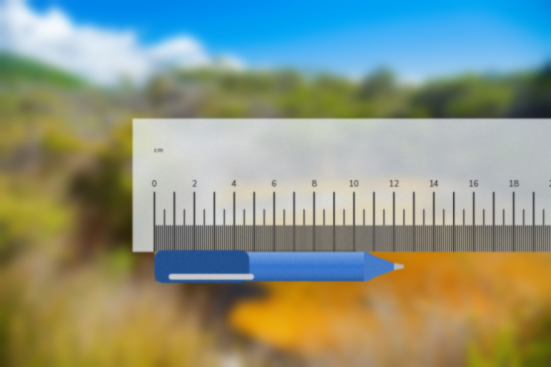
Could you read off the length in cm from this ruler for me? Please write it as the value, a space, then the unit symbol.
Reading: 12.5 cm
